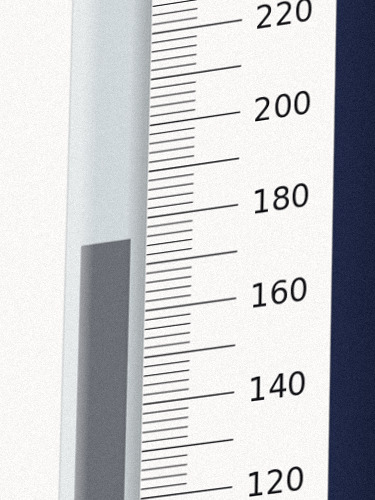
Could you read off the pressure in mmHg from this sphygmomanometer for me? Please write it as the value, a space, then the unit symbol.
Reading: 176 mmHg
